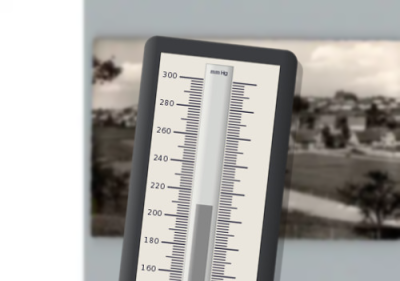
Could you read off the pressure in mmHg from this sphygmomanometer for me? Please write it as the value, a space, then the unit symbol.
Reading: 210 mmHg
